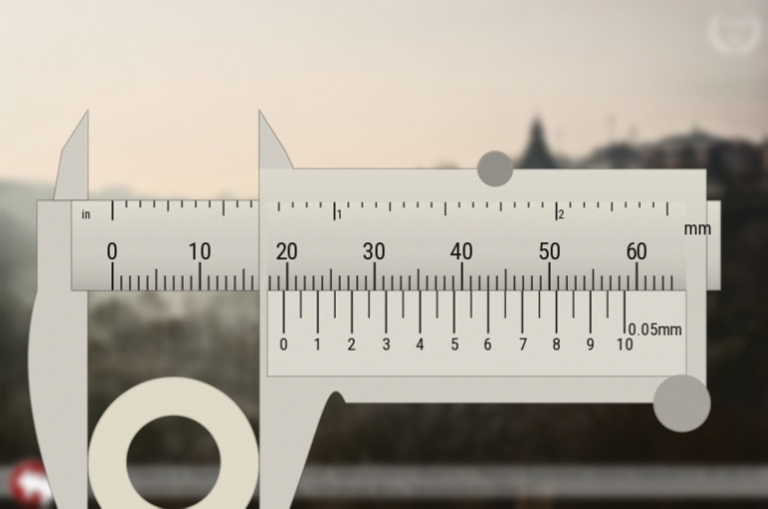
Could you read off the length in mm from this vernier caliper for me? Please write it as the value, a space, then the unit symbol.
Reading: 19.6 mm
